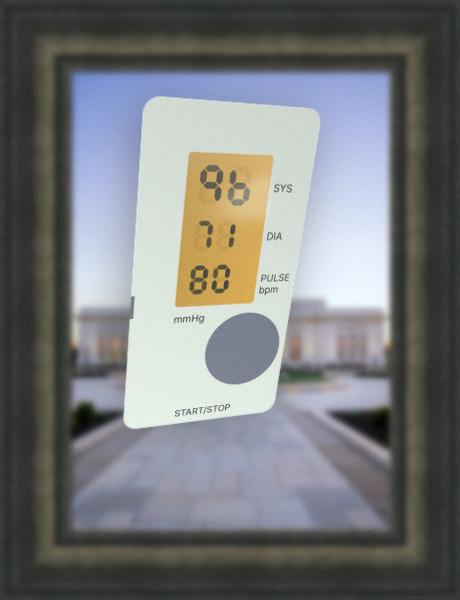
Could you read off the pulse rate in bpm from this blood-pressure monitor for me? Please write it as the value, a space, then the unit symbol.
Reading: 80 bpm
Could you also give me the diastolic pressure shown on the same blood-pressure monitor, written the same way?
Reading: 71 mmHg
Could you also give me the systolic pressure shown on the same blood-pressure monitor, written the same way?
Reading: 96 mmHg
